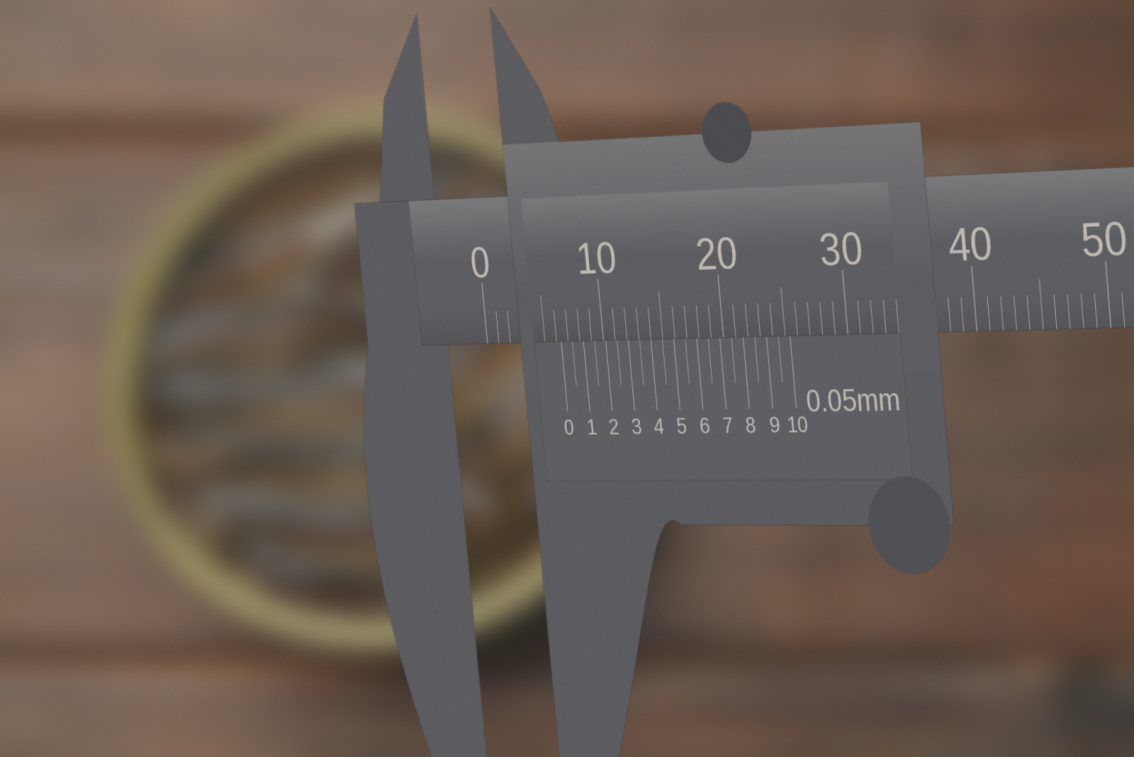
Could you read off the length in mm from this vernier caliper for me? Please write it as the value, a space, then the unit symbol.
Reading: 6.4 mm
